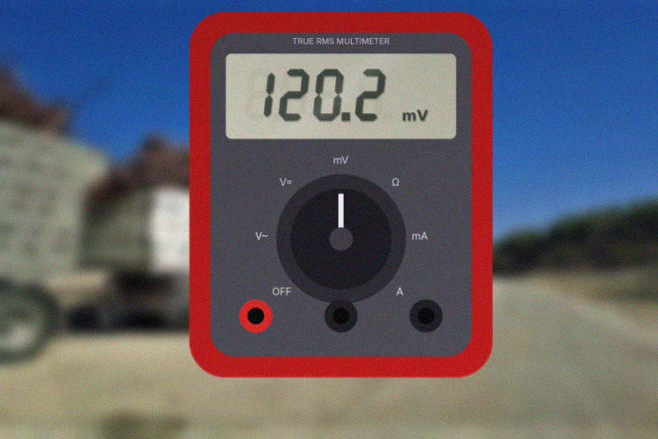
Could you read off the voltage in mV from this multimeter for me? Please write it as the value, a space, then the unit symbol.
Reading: 120.2 mV
